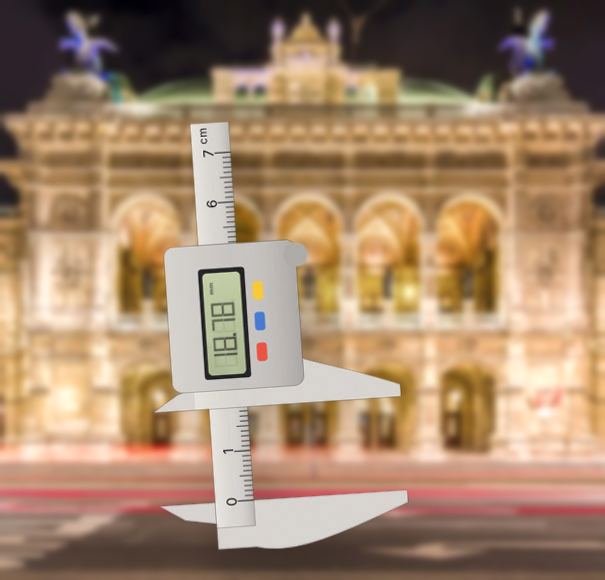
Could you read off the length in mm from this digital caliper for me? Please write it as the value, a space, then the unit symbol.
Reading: 18.78 mm
